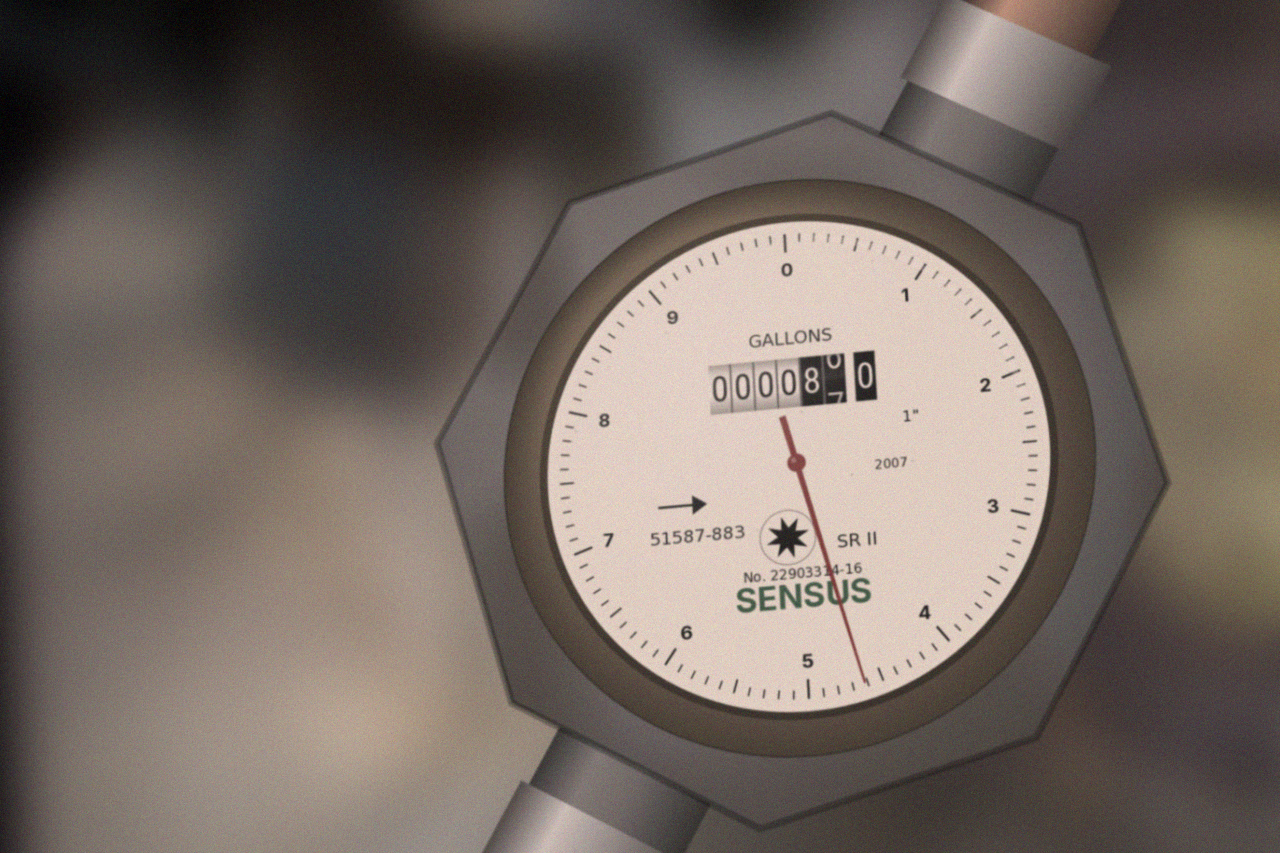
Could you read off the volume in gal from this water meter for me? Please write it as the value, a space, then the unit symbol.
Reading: 864.6 gal
